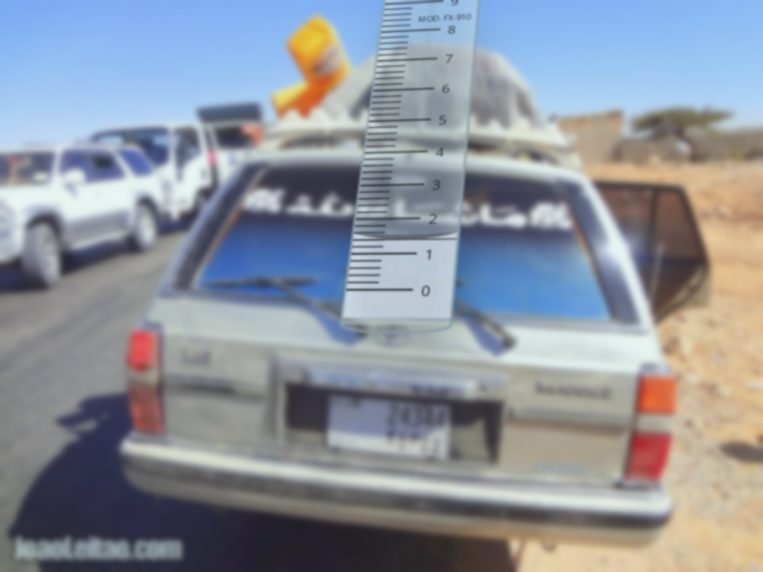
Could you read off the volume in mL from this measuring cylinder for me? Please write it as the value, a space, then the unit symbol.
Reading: 1.4 mL
